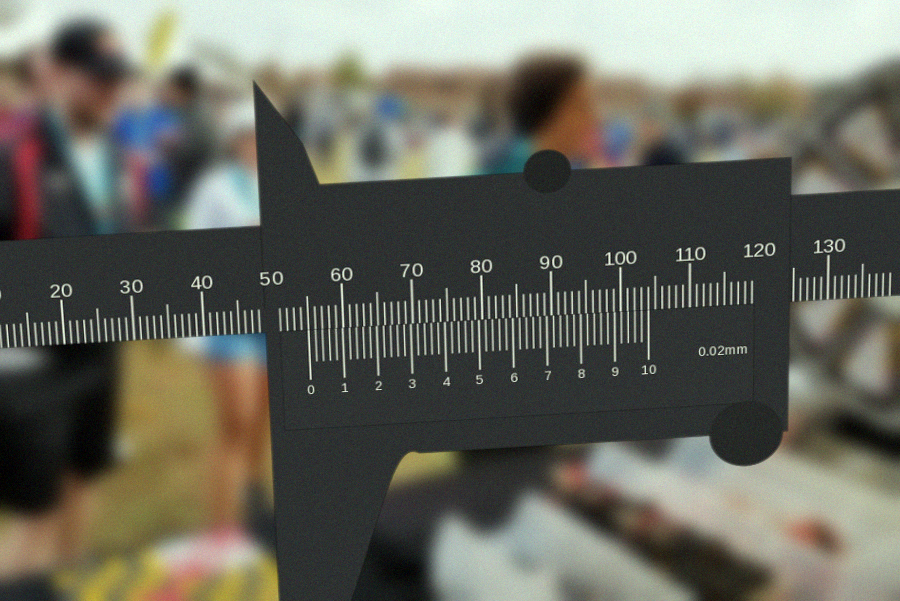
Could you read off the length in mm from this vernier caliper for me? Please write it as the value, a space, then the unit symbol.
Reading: 55.0 mm
